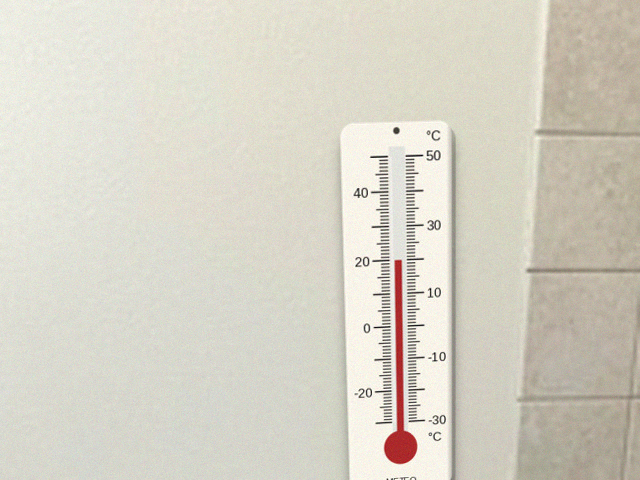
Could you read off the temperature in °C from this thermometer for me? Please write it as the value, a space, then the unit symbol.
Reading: 20 °C
